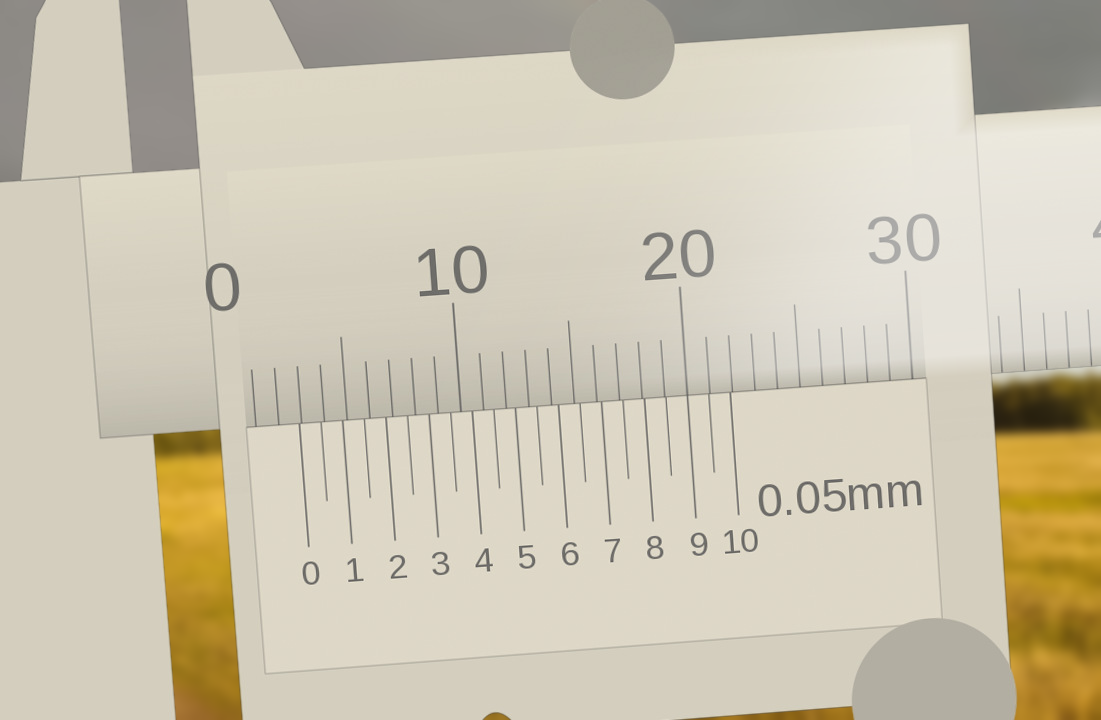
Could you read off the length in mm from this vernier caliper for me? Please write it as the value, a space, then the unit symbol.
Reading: 2.9 mm
